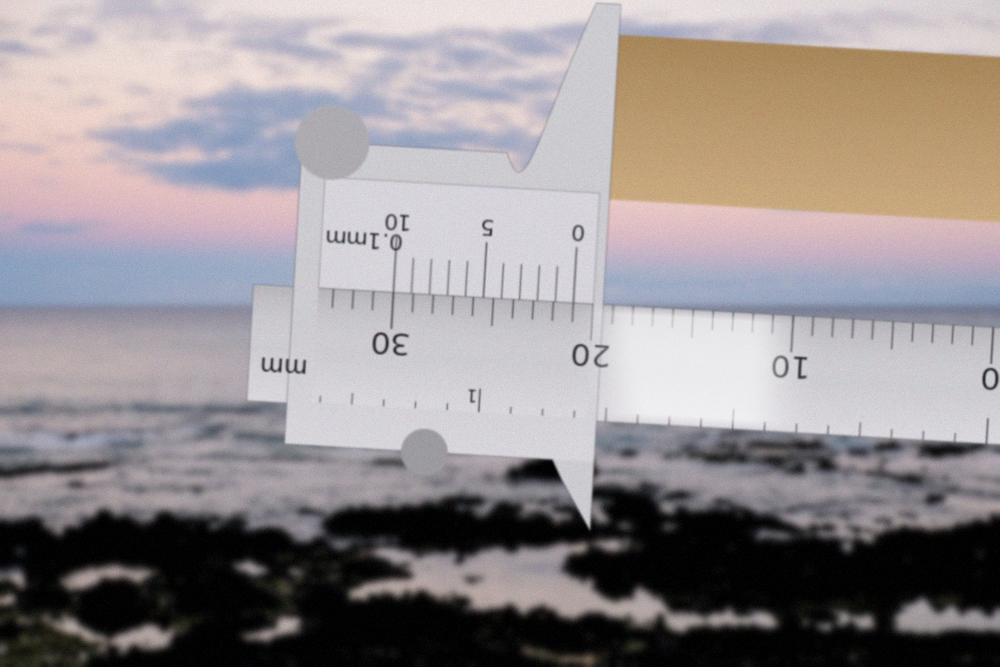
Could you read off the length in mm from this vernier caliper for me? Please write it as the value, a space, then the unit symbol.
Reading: 21.0 mm
